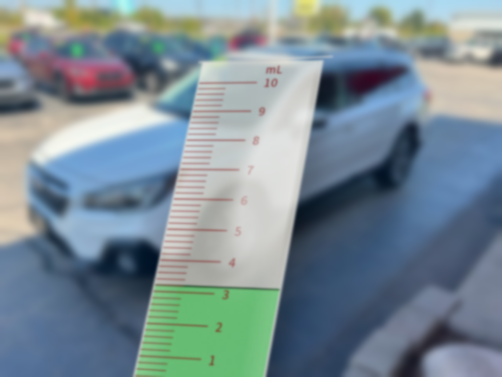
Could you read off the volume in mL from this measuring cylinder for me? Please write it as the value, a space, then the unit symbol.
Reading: 3.2 mL
